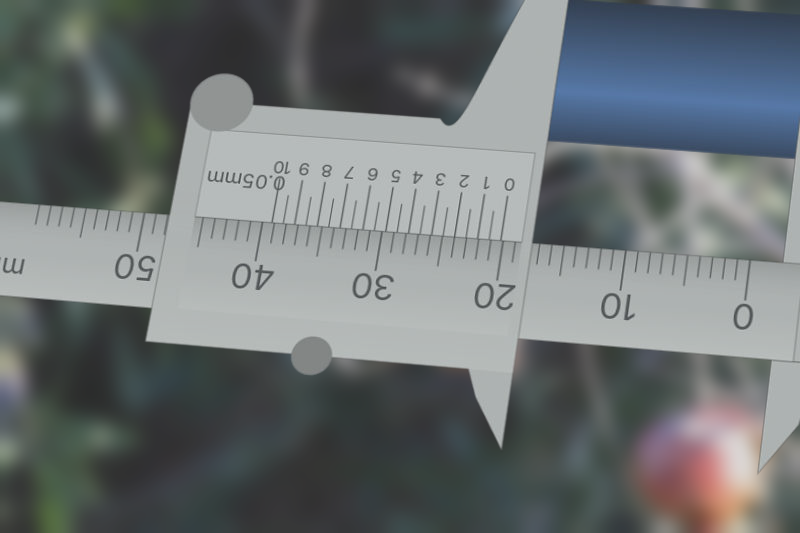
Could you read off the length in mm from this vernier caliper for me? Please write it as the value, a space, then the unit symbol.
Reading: 20.2 mm
